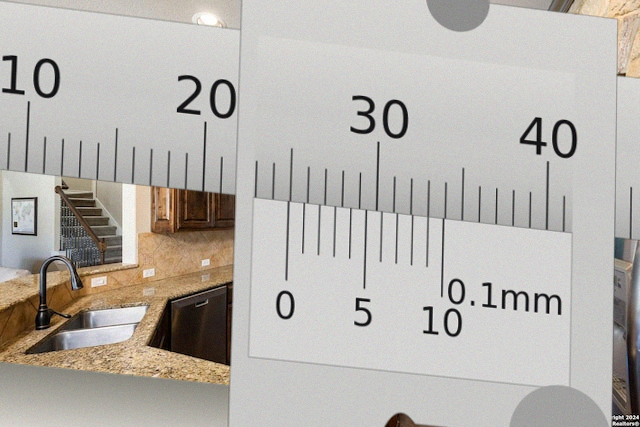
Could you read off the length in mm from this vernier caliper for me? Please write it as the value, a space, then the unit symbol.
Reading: 24.9 mm
